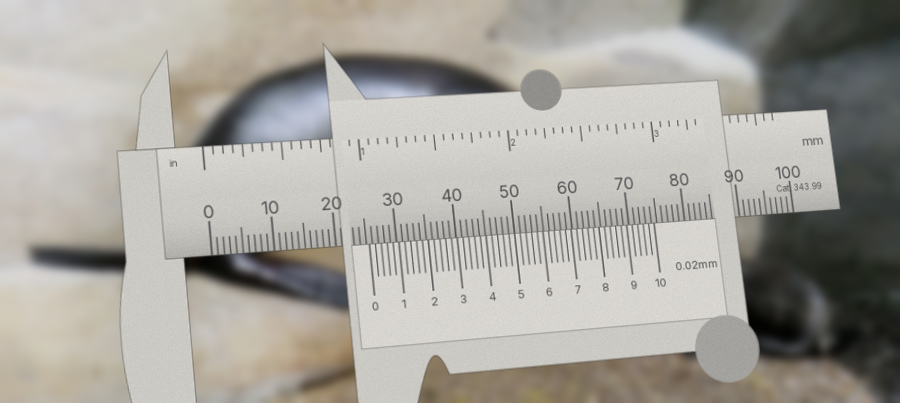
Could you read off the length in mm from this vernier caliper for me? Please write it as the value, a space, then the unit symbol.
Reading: 25.5 mm
